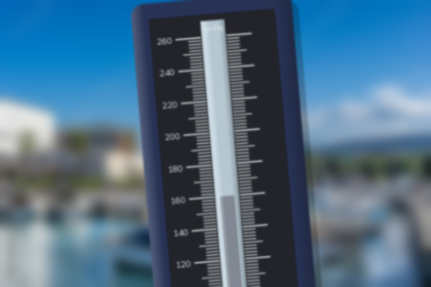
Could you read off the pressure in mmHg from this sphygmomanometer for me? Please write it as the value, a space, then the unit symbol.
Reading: 160 mmHg
